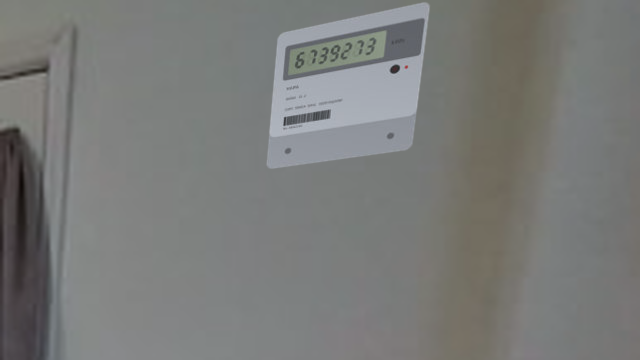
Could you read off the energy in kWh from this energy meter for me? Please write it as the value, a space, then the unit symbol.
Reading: 6739273 kWh
